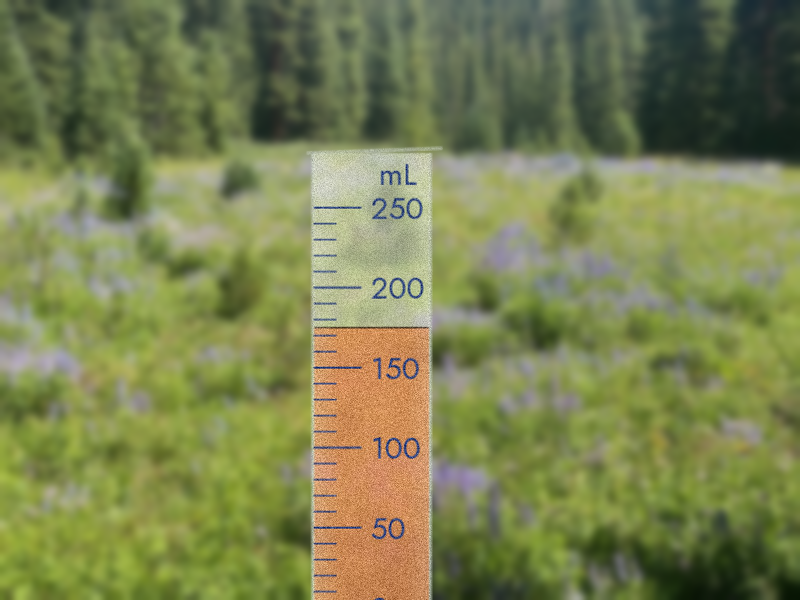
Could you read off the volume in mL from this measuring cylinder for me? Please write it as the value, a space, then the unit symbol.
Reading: 175 mL
